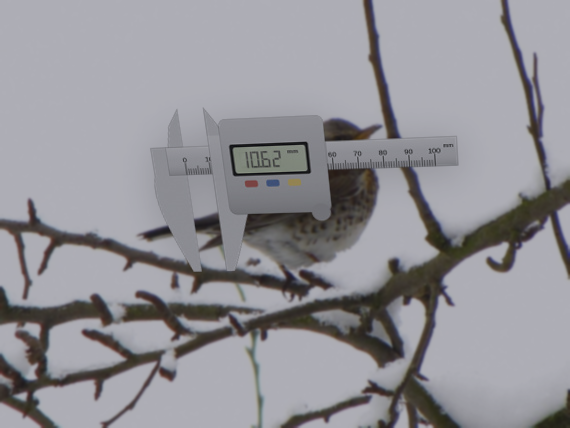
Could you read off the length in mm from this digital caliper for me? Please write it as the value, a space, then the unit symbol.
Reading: 10.62 mm
